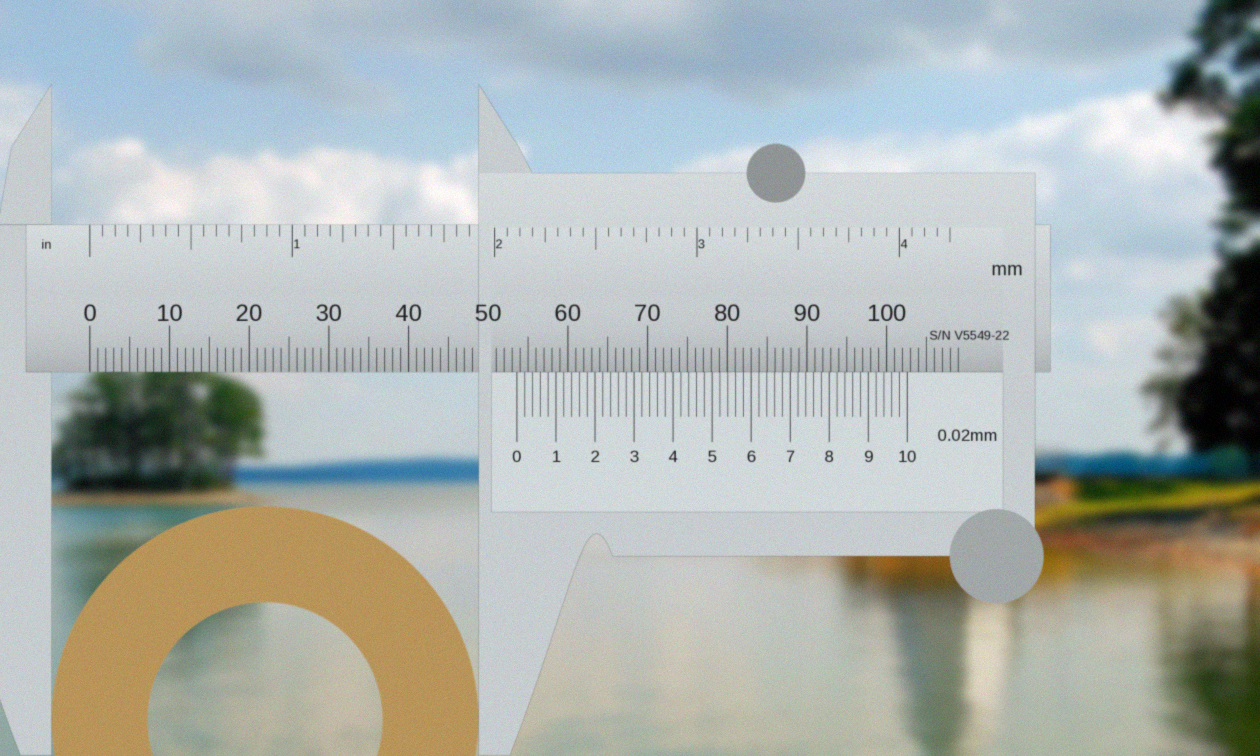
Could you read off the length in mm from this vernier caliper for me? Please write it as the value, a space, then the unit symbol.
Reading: 53.6 mm
